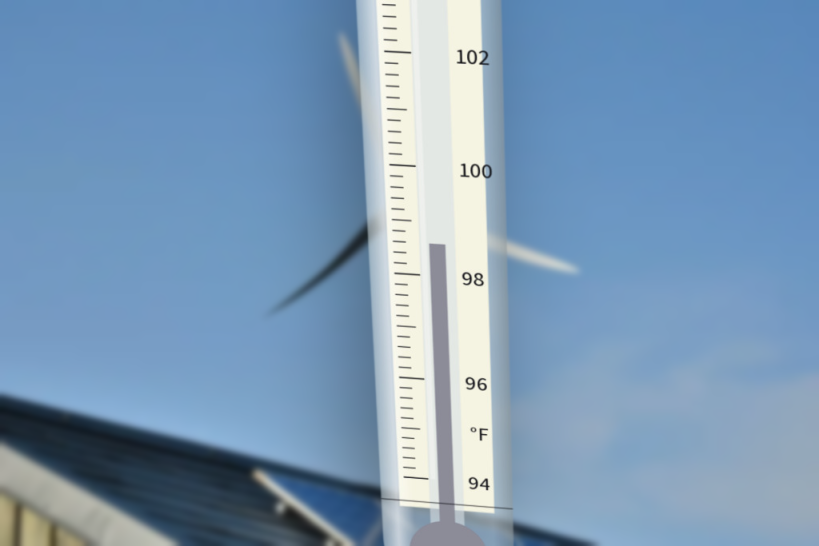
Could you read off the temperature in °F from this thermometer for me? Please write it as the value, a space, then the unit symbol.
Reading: 98.6 °F
